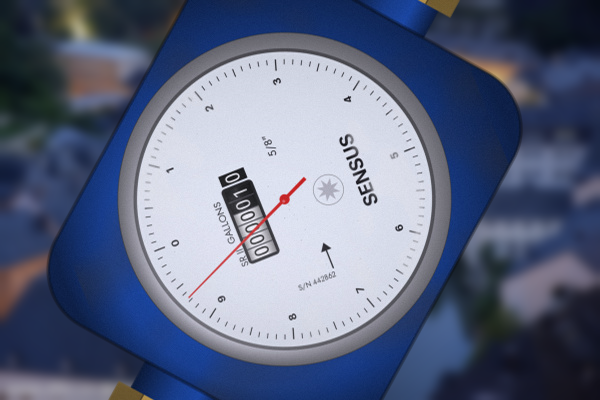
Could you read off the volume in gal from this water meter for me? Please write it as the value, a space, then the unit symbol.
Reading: 9.3 gal
